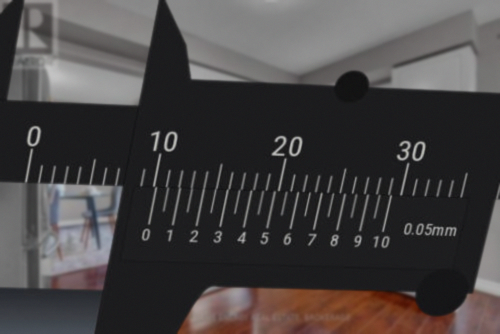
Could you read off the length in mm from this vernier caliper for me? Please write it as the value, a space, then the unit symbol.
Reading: 10.2 mm
